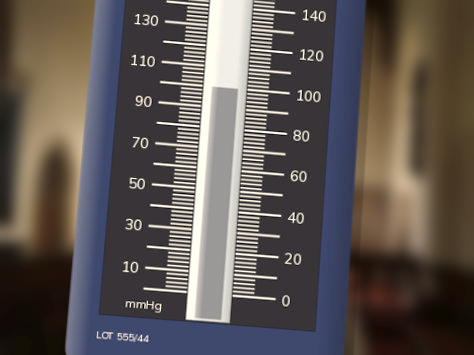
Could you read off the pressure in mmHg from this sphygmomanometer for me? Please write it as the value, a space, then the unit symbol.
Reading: 100 mmHg
